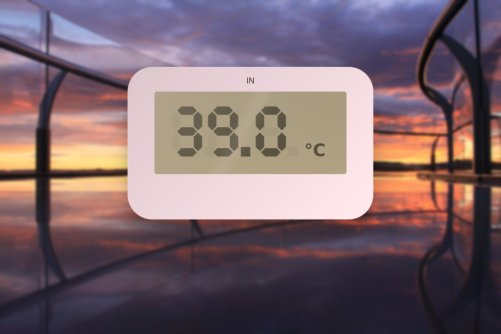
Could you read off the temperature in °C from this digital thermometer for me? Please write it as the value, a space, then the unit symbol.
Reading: 39.0 °C
